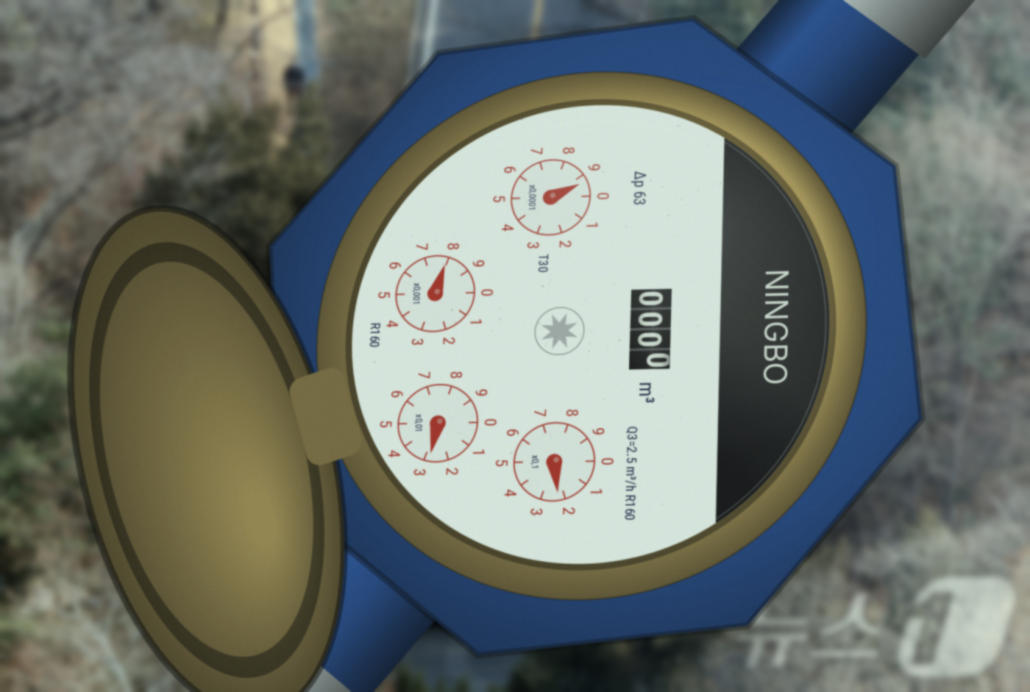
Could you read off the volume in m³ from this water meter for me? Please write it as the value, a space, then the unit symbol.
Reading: 0.2279 m³
